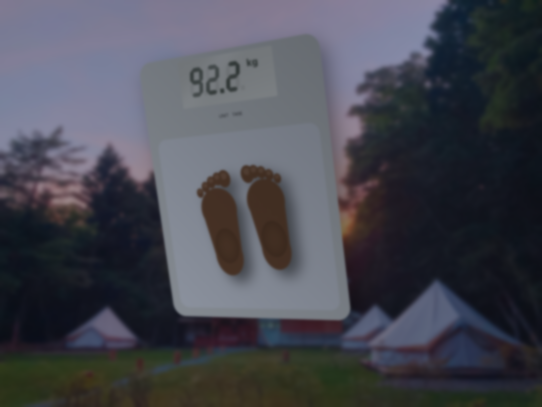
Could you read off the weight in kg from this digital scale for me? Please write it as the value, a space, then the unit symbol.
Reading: 92.2 kg
